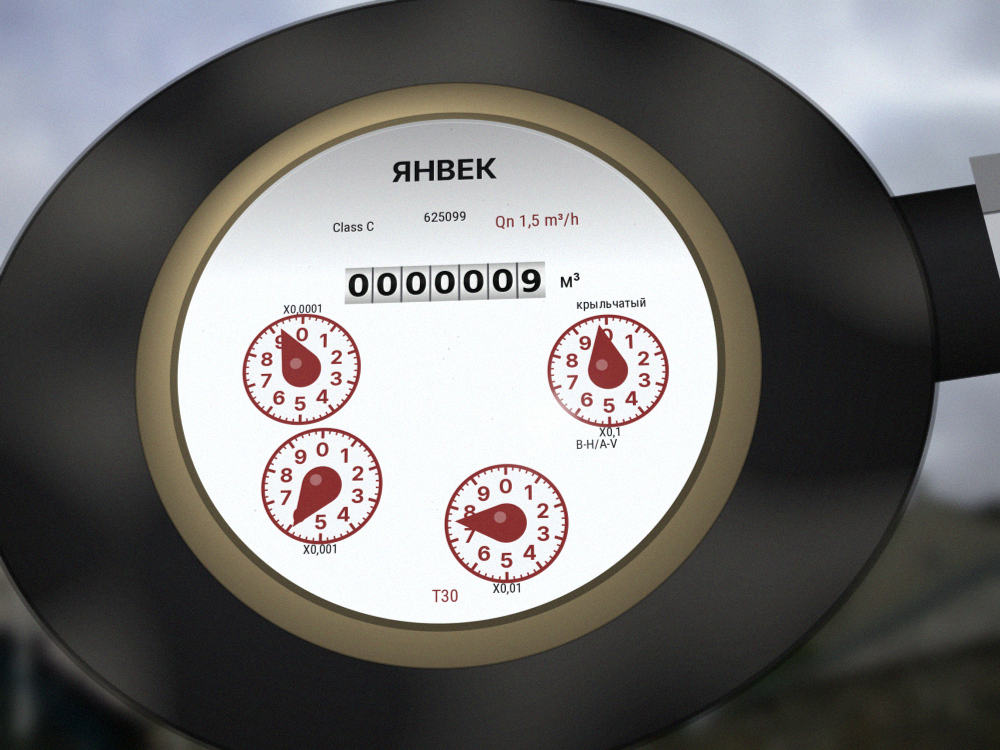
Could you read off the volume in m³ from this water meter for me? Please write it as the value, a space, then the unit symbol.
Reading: 8.9759 m³
